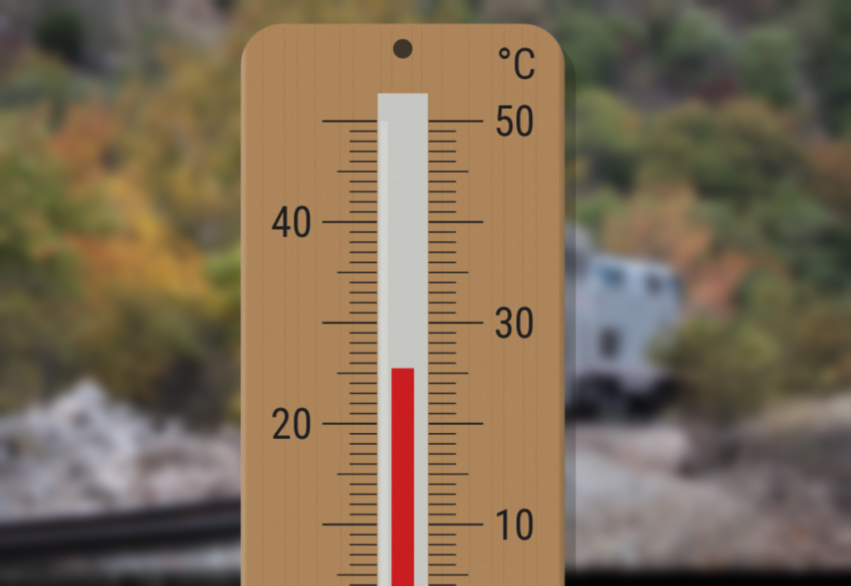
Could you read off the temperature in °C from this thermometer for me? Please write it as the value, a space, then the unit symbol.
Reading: 25.5 °C
